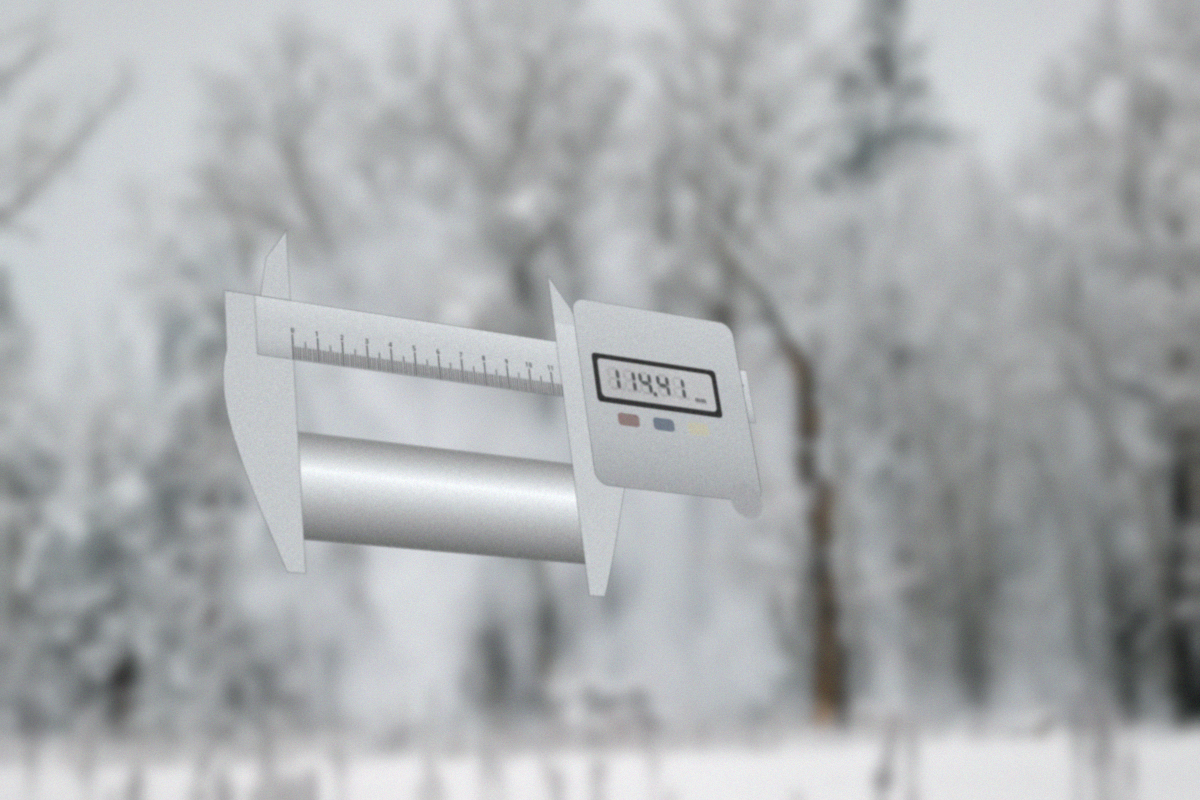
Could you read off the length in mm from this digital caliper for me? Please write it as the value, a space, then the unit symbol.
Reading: 114.41 mm
